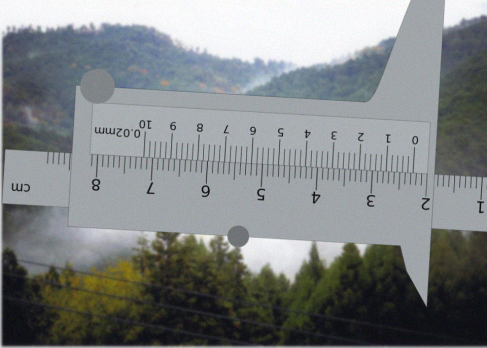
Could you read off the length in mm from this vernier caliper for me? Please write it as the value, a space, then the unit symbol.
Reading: 22.6 mm
